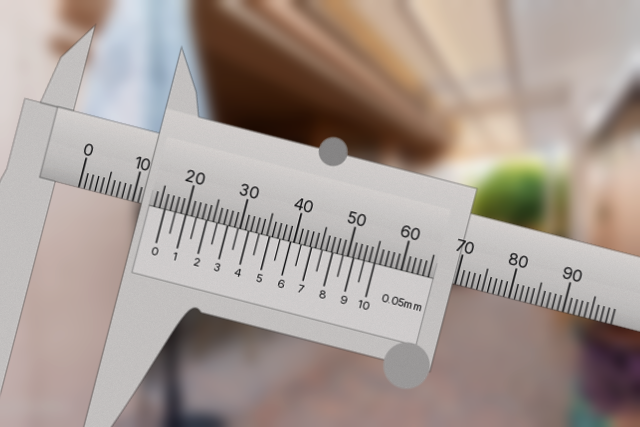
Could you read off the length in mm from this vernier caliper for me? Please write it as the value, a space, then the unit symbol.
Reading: 16.0 mm
